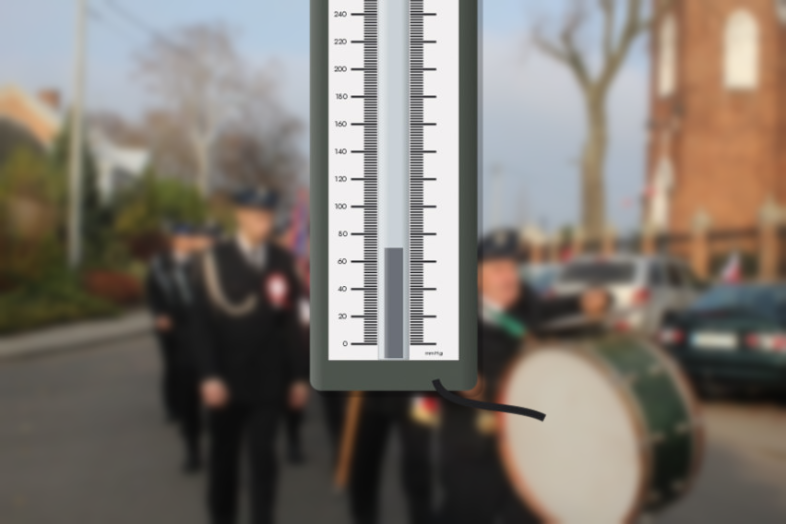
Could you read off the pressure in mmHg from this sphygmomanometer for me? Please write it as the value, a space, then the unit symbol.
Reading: 70 mmHg
